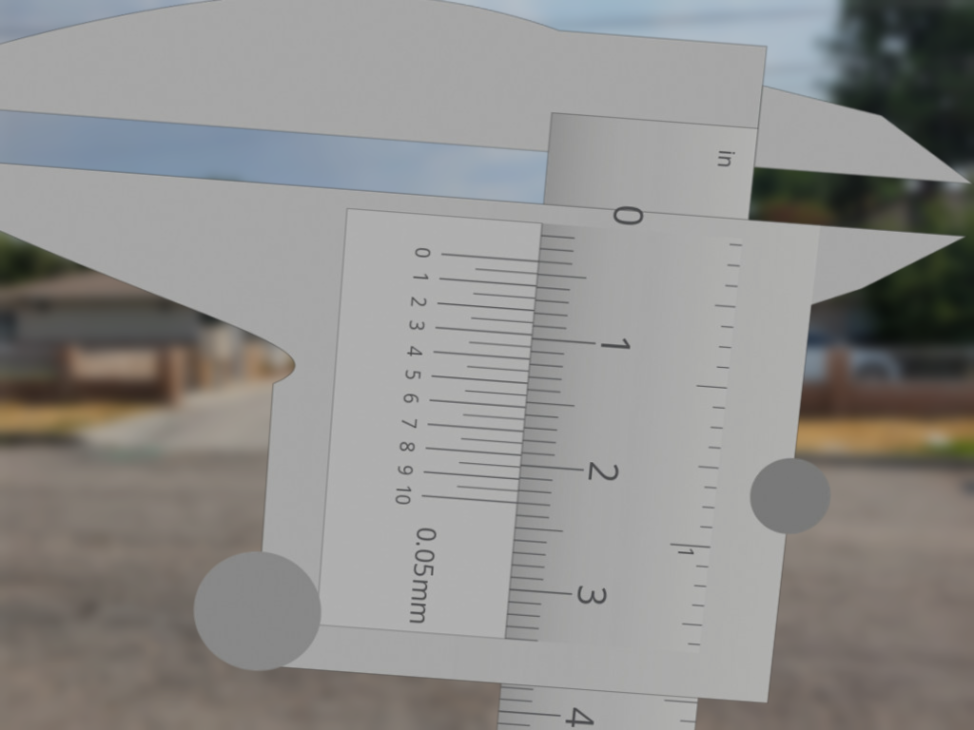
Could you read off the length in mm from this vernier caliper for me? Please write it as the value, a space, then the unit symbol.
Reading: 4.0 mm
